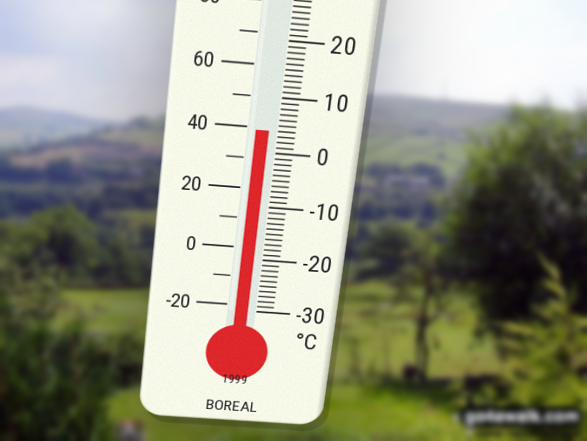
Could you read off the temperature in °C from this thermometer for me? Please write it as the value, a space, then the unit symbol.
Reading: 4 °C
